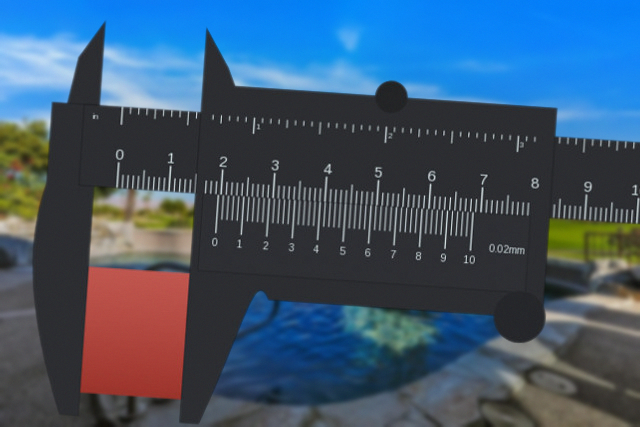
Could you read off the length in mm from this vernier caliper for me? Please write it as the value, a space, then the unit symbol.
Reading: 19.5 mm
